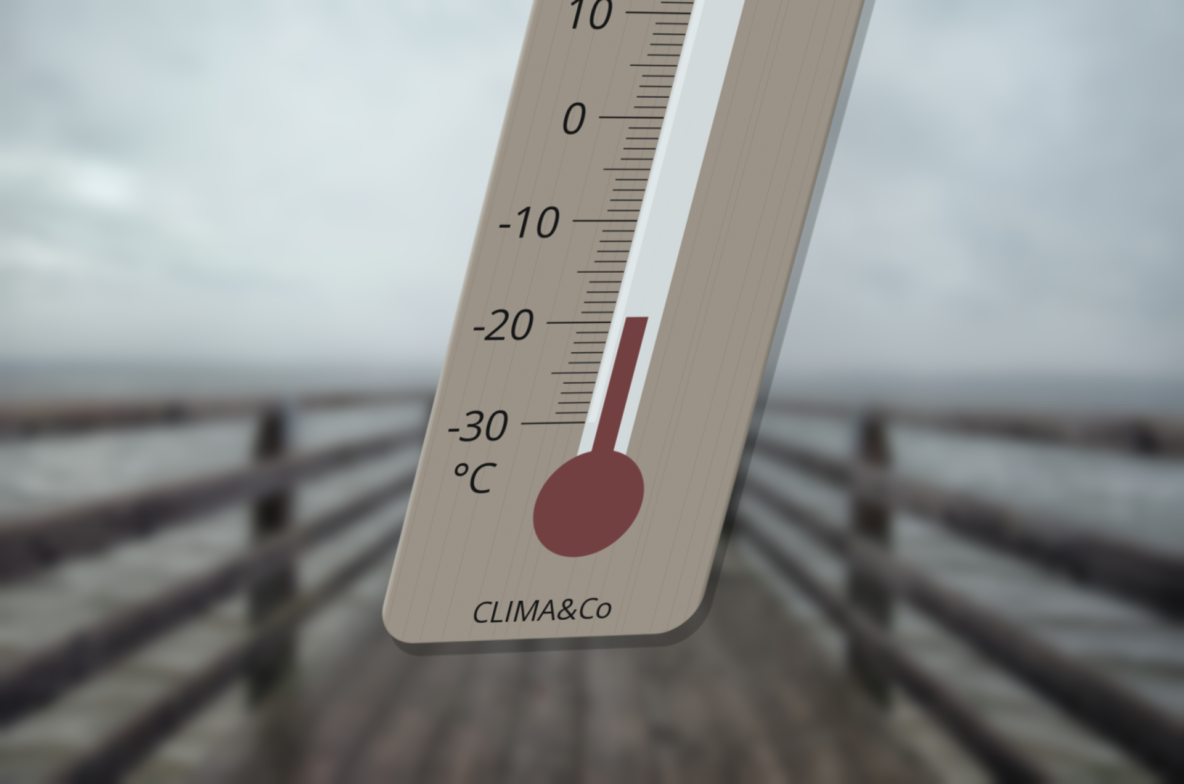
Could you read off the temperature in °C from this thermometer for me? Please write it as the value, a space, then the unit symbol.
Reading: -19.5 °C
